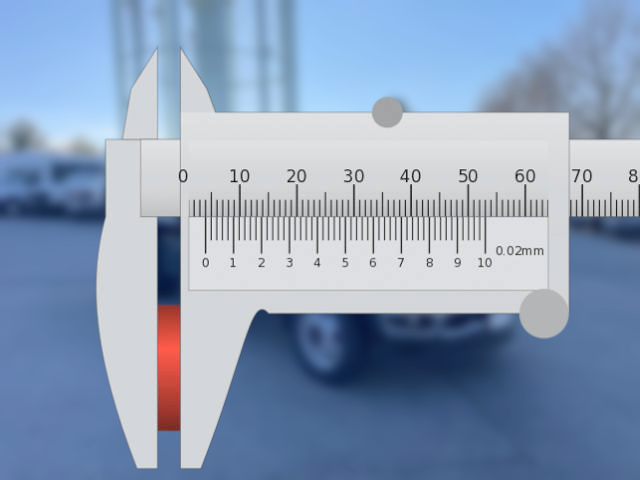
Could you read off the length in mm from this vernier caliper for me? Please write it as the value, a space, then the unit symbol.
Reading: 4.0 mm
